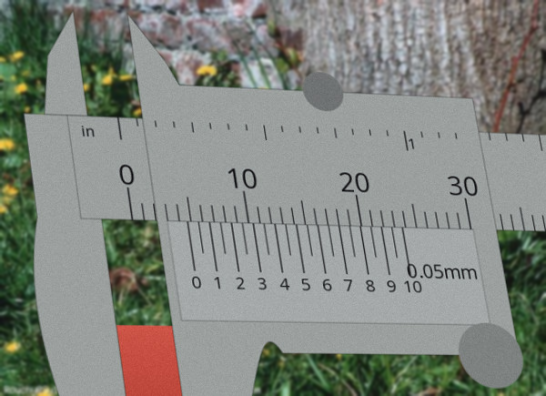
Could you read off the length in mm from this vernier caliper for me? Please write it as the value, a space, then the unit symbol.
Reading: 4.7 mm
